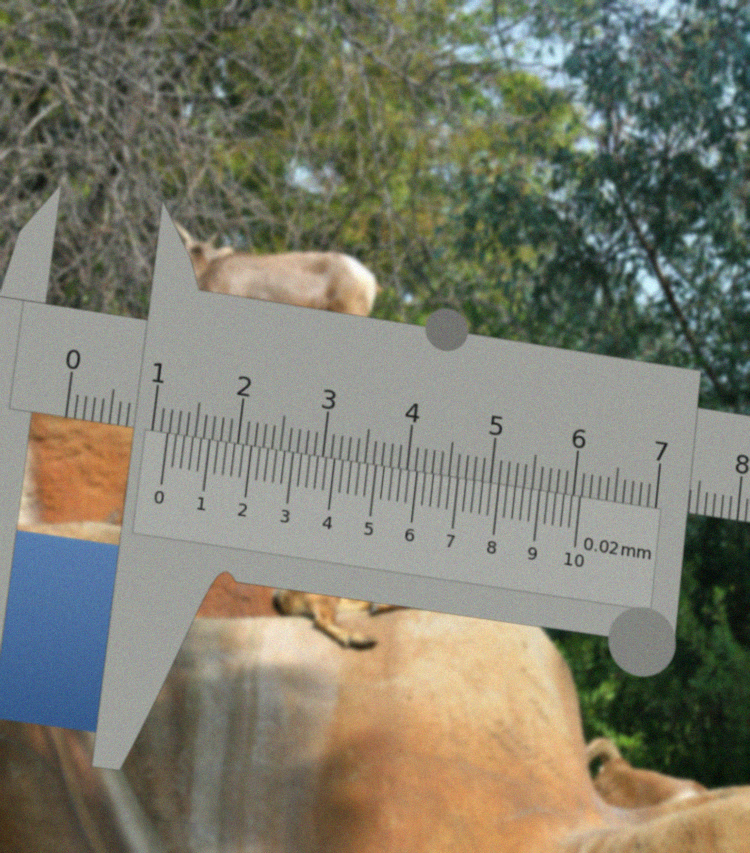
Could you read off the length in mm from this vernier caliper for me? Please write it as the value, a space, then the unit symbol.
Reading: 11.8 mm
